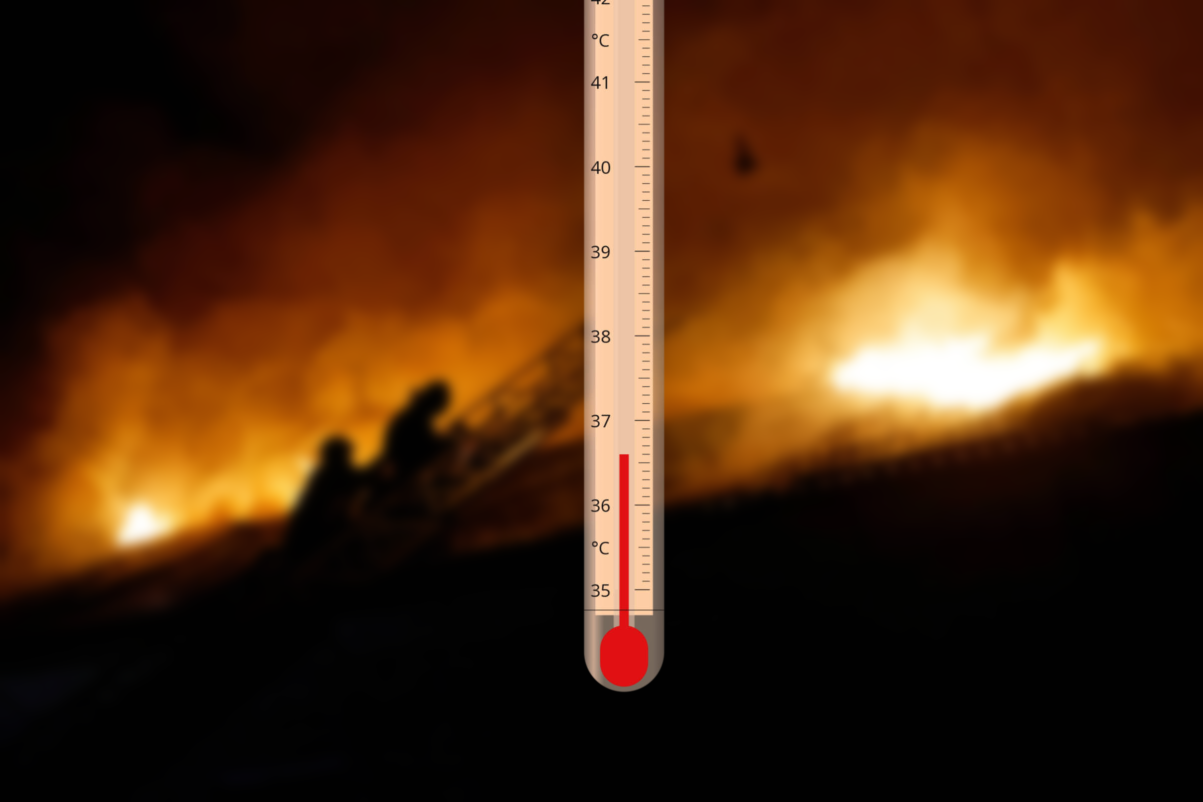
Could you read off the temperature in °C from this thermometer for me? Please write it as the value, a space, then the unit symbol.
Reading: 36.6 °C
